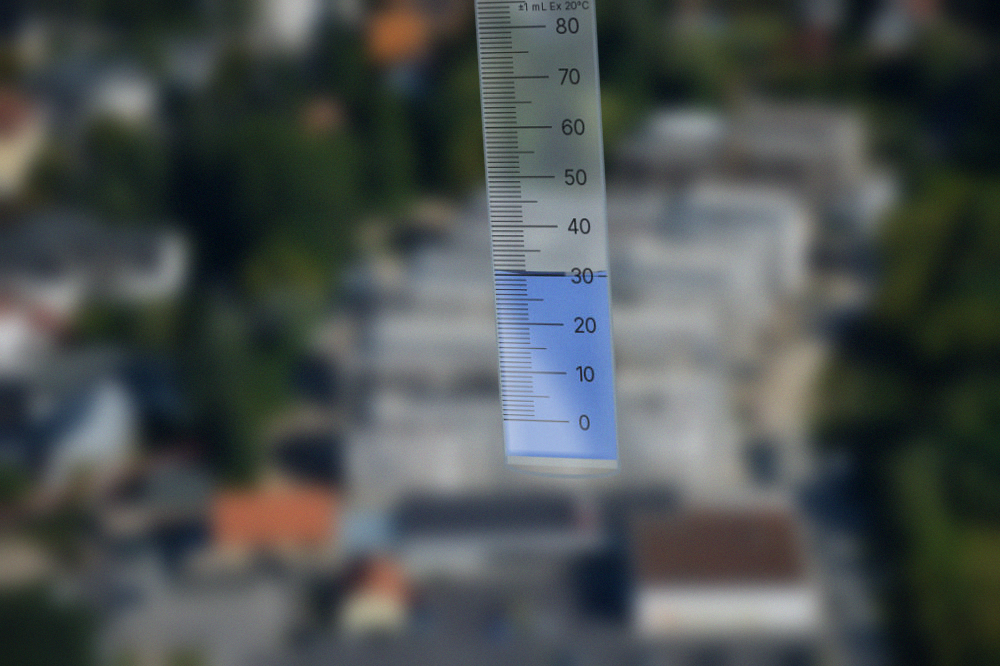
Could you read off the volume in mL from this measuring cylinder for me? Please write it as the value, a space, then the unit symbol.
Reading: 30 mL
